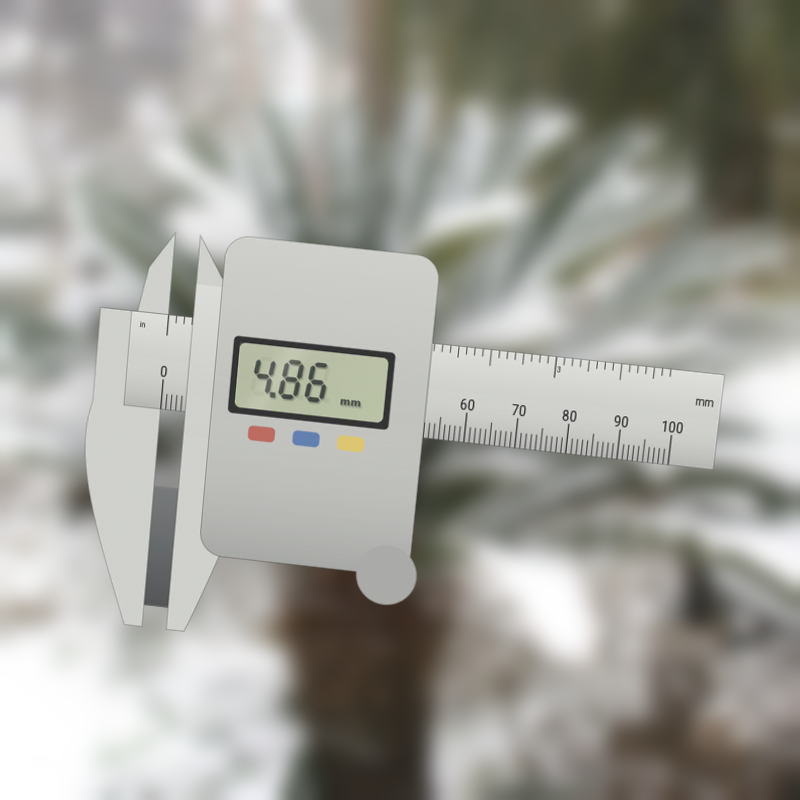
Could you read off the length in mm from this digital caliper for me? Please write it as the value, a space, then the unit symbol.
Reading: 4.86 mm
